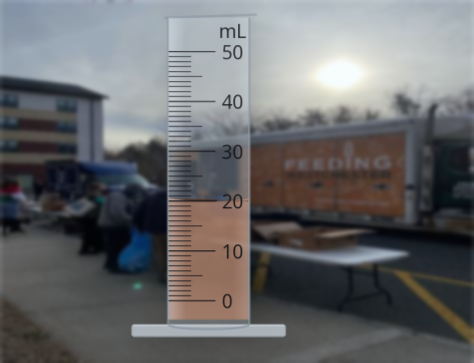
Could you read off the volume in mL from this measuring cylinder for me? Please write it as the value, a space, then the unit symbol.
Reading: 20 mL
